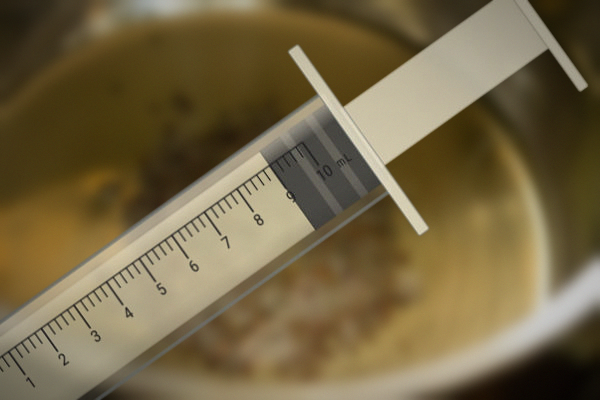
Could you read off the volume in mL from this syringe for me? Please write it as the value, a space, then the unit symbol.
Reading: 9 mL
